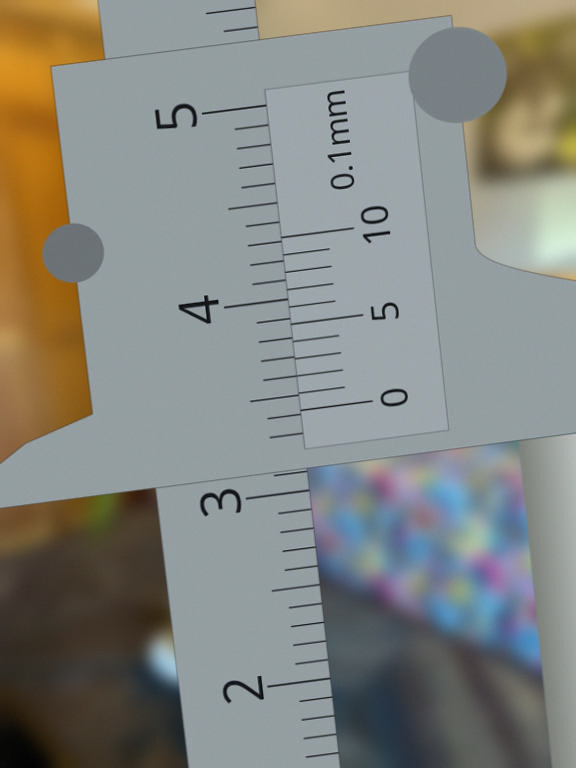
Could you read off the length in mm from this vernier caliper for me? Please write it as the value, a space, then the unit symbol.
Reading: 34.2 mm
